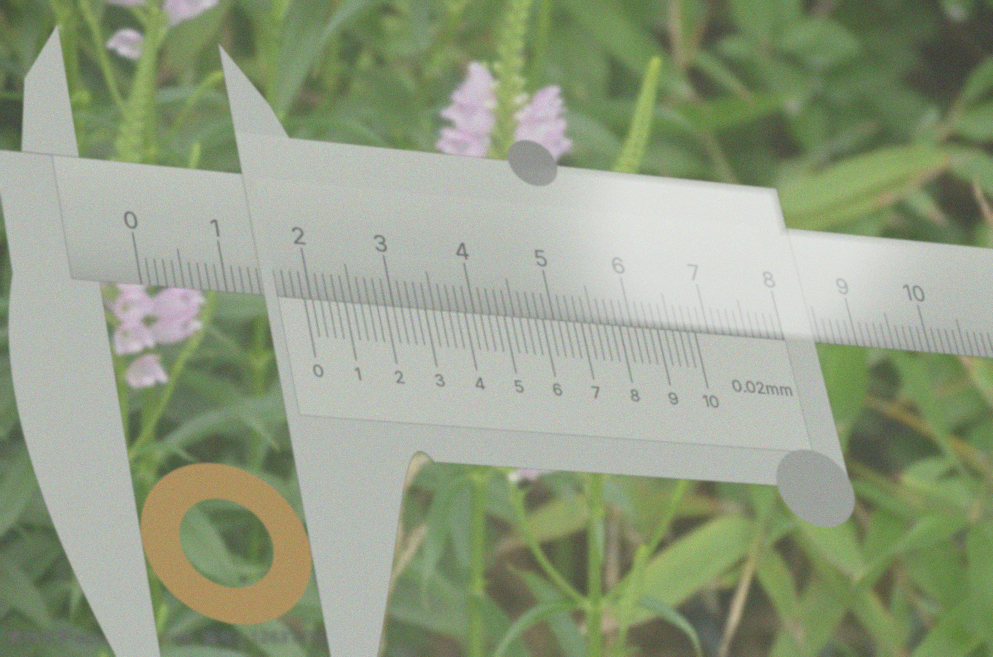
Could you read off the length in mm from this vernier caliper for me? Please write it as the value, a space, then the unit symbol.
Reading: 19.2 mm
